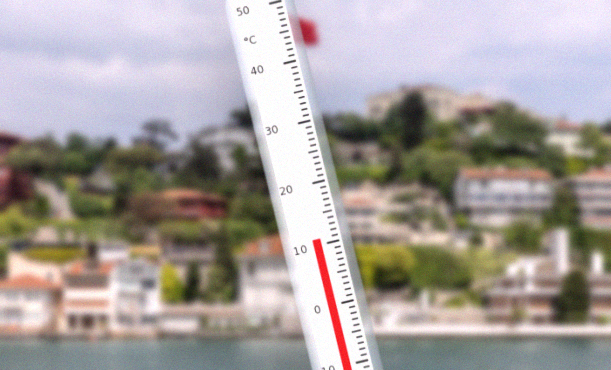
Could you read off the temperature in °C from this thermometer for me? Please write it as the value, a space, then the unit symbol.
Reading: 11 °C
